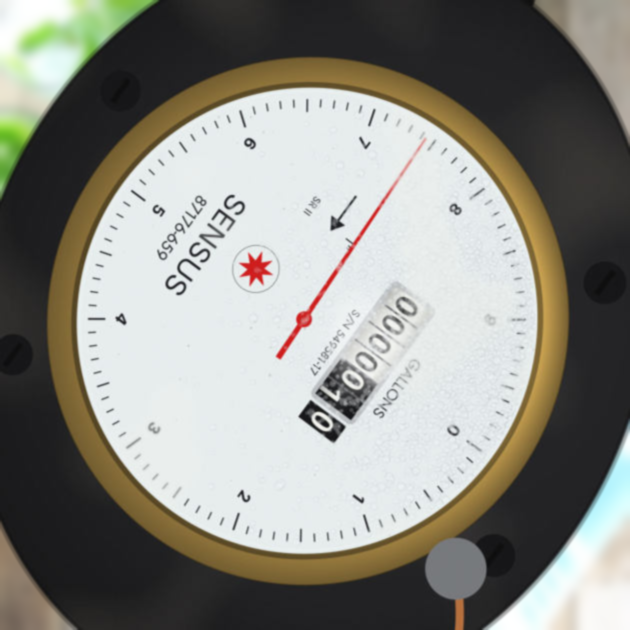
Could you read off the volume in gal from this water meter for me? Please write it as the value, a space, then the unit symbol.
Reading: 7.4 gal
